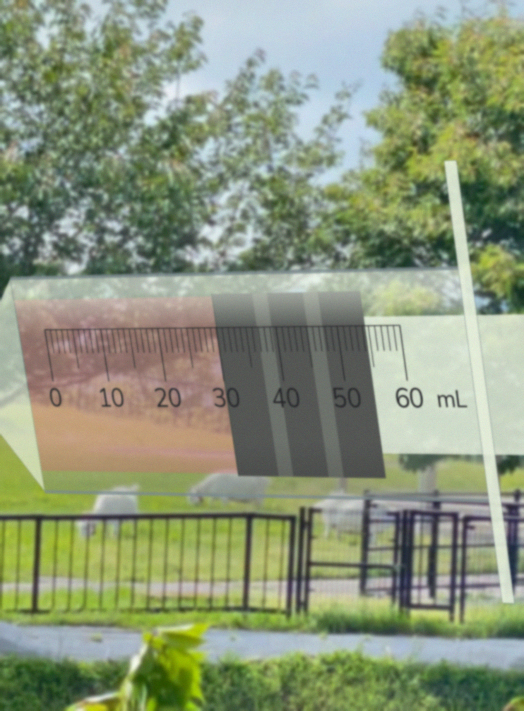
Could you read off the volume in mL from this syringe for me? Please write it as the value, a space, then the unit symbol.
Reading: 30 mL
